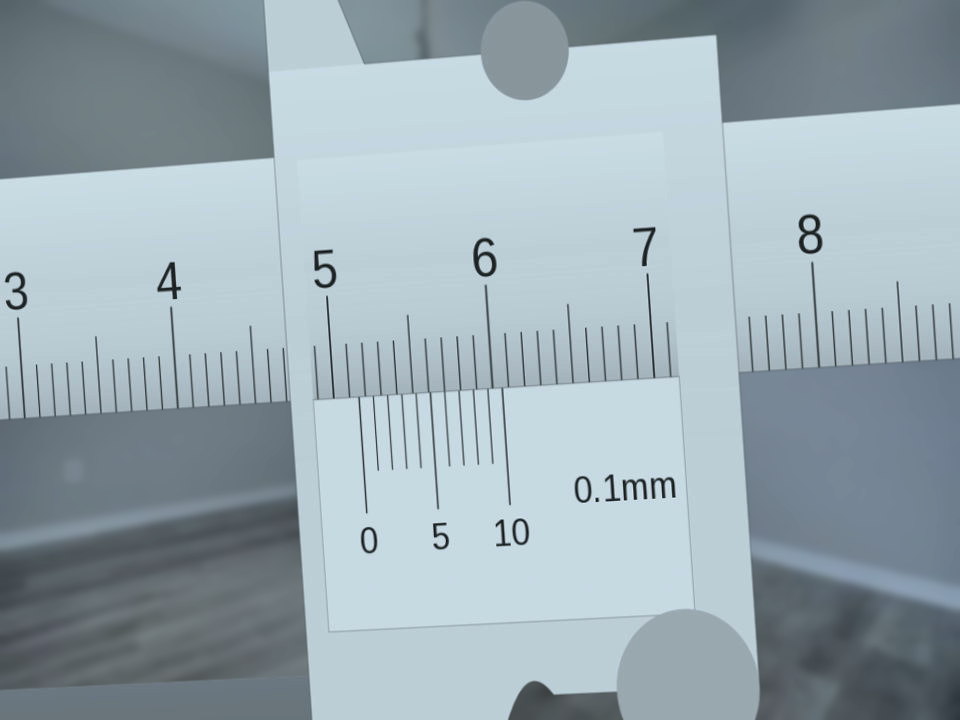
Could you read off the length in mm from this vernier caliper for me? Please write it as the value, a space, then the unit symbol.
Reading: 51.6 mm
